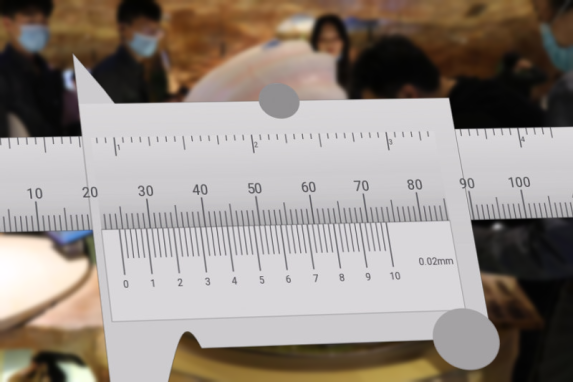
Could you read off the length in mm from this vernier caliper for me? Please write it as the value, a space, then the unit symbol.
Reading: 24.4 mm
